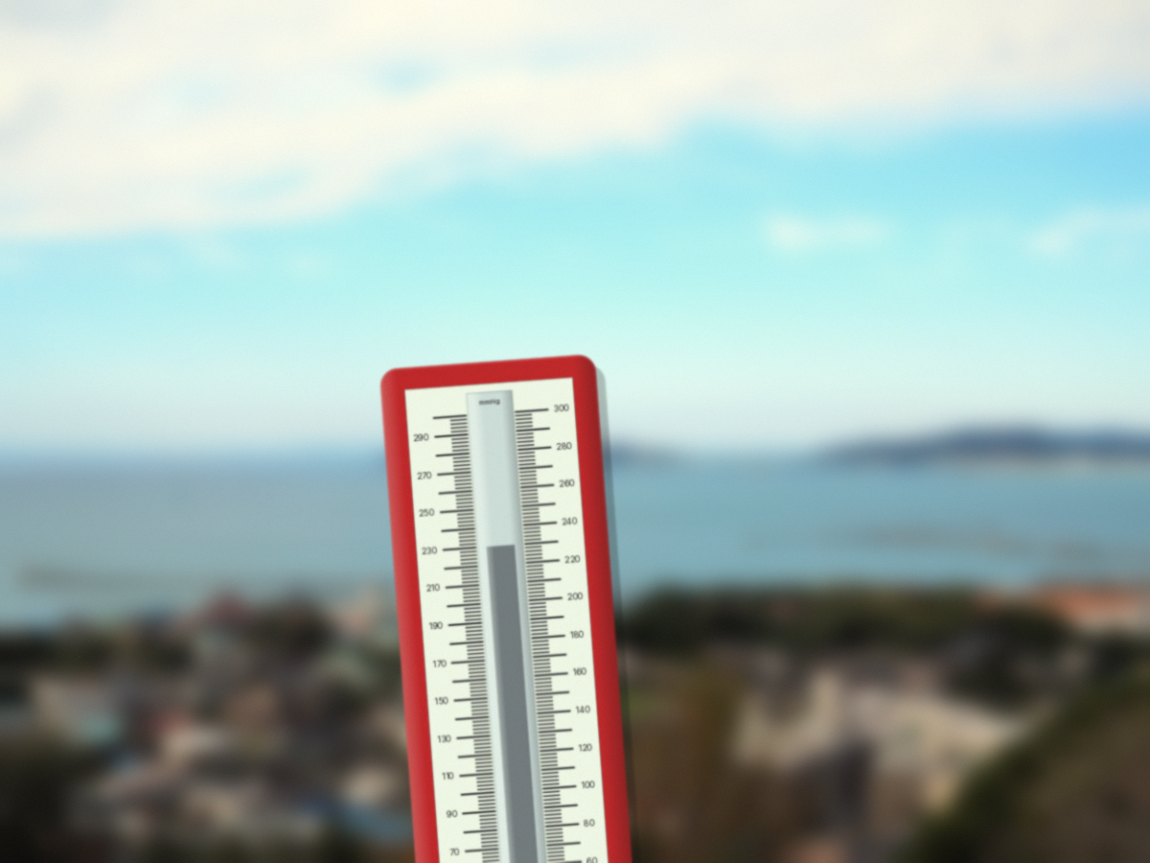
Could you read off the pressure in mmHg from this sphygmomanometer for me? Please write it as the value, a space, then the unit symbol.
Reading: 230 mmHg
